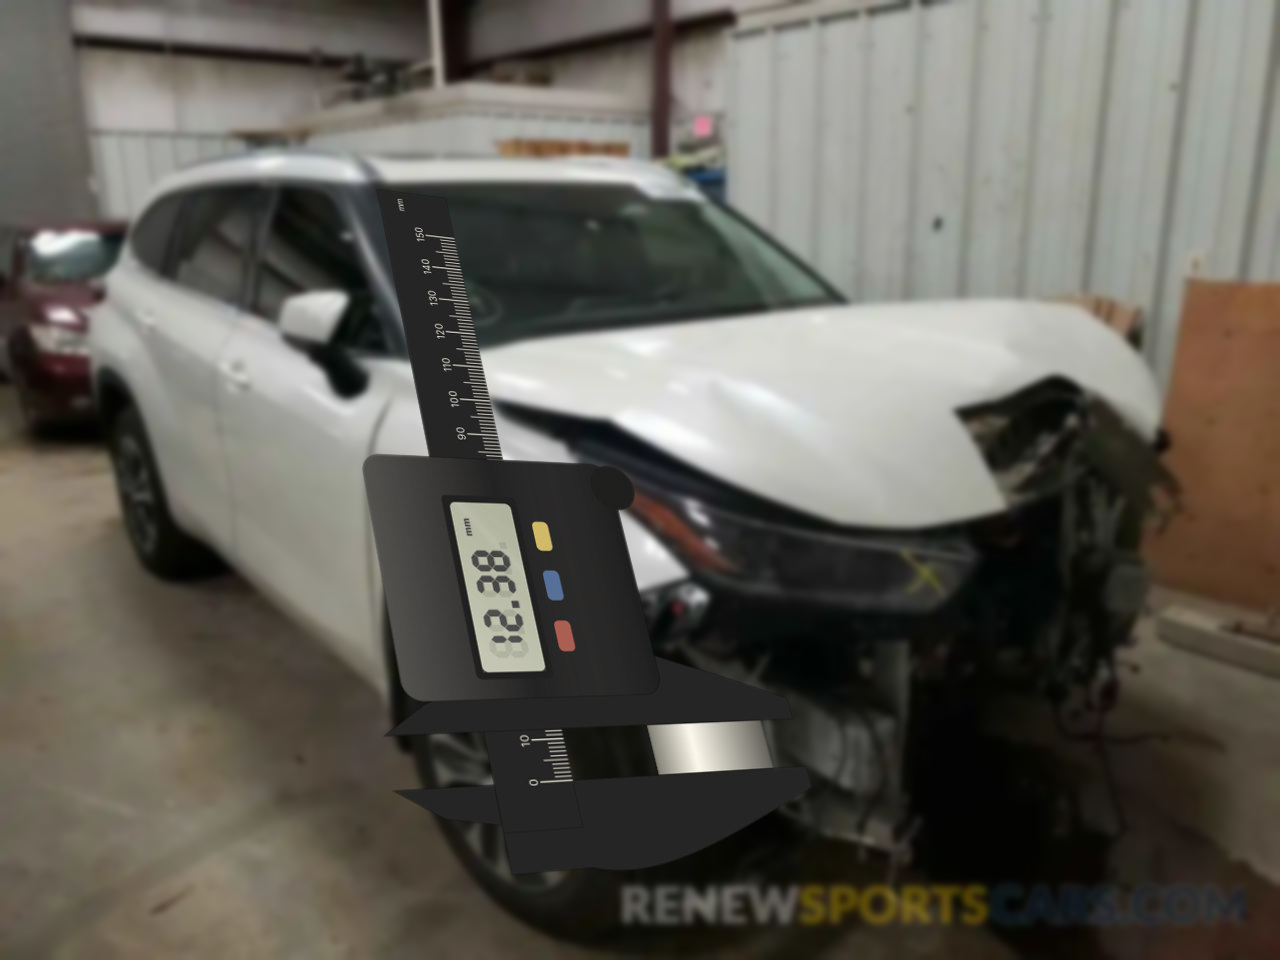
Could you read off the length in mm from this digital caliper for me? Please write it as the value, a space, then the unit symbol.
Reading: 12.38 mm
